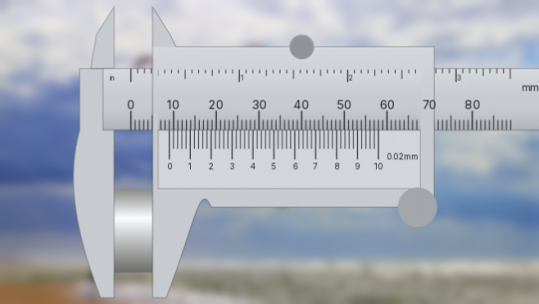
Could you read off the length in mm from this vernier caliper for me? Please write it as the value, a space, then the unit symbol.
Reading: 9.0 mm
